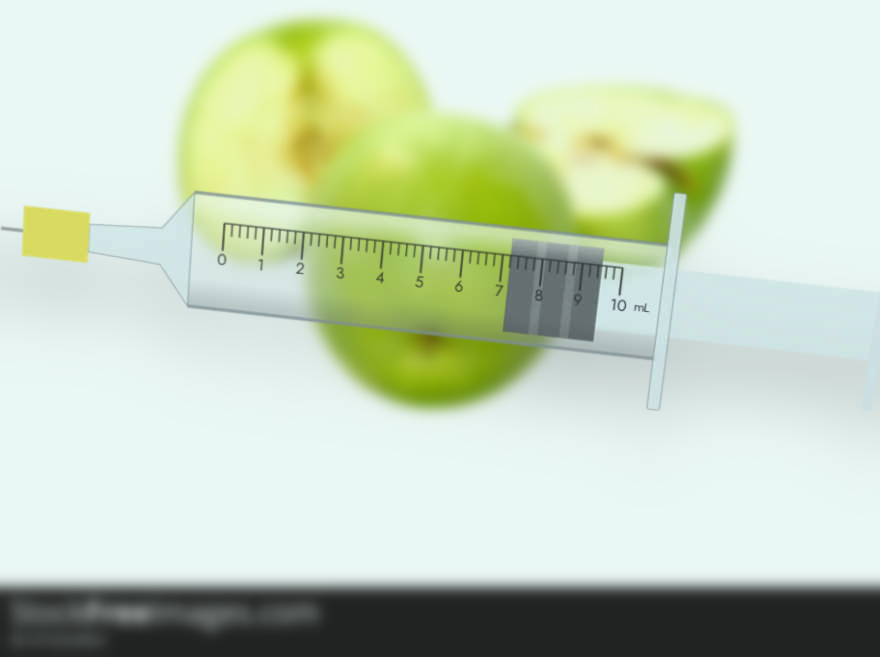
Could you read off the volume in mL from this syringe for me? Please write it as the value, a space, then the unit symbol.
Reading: 7.2 mL
